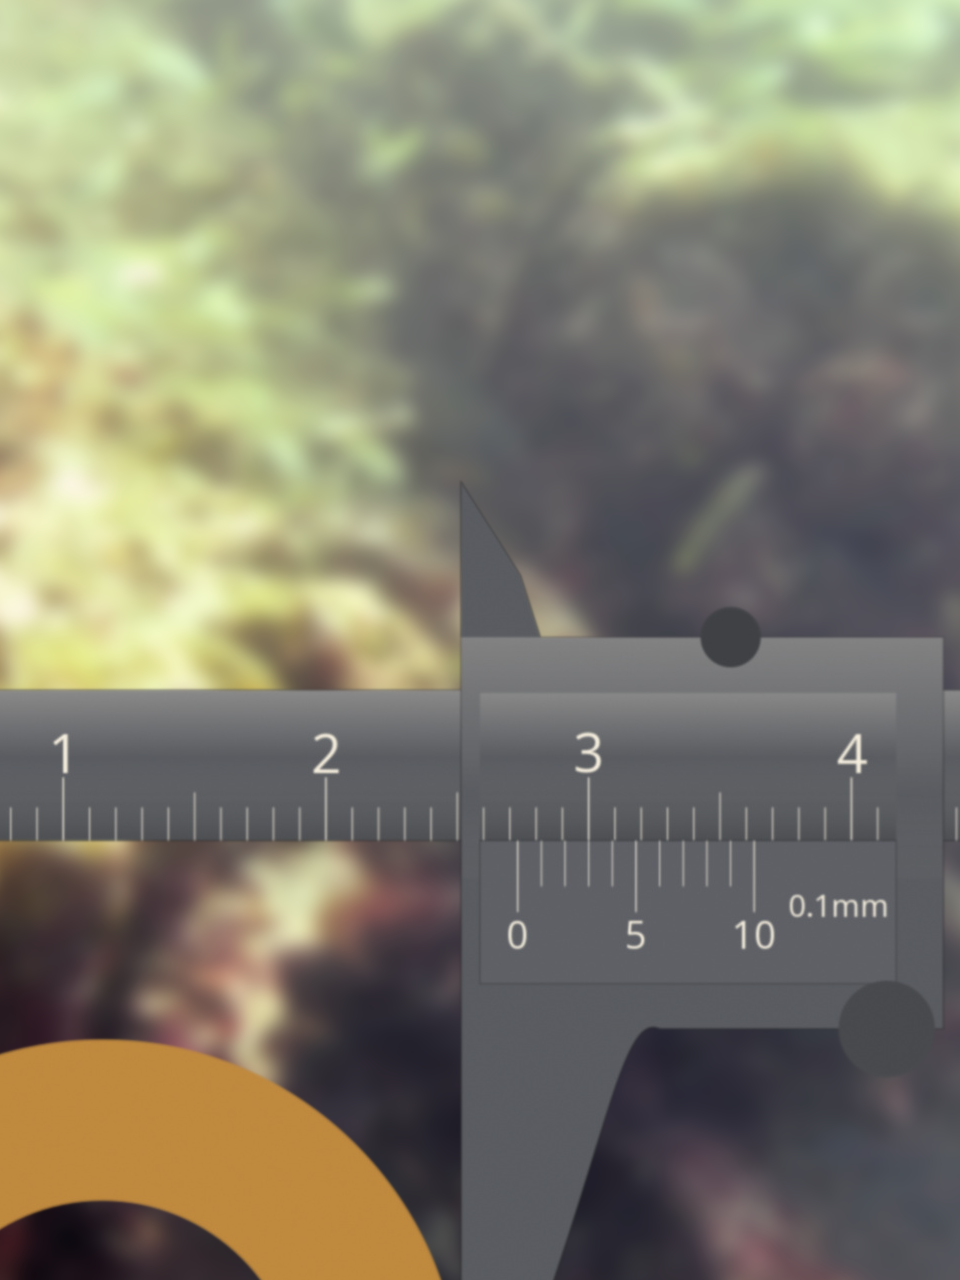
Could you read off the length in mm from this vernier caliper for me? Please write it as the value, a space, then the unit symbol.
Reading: 27.3 mm
